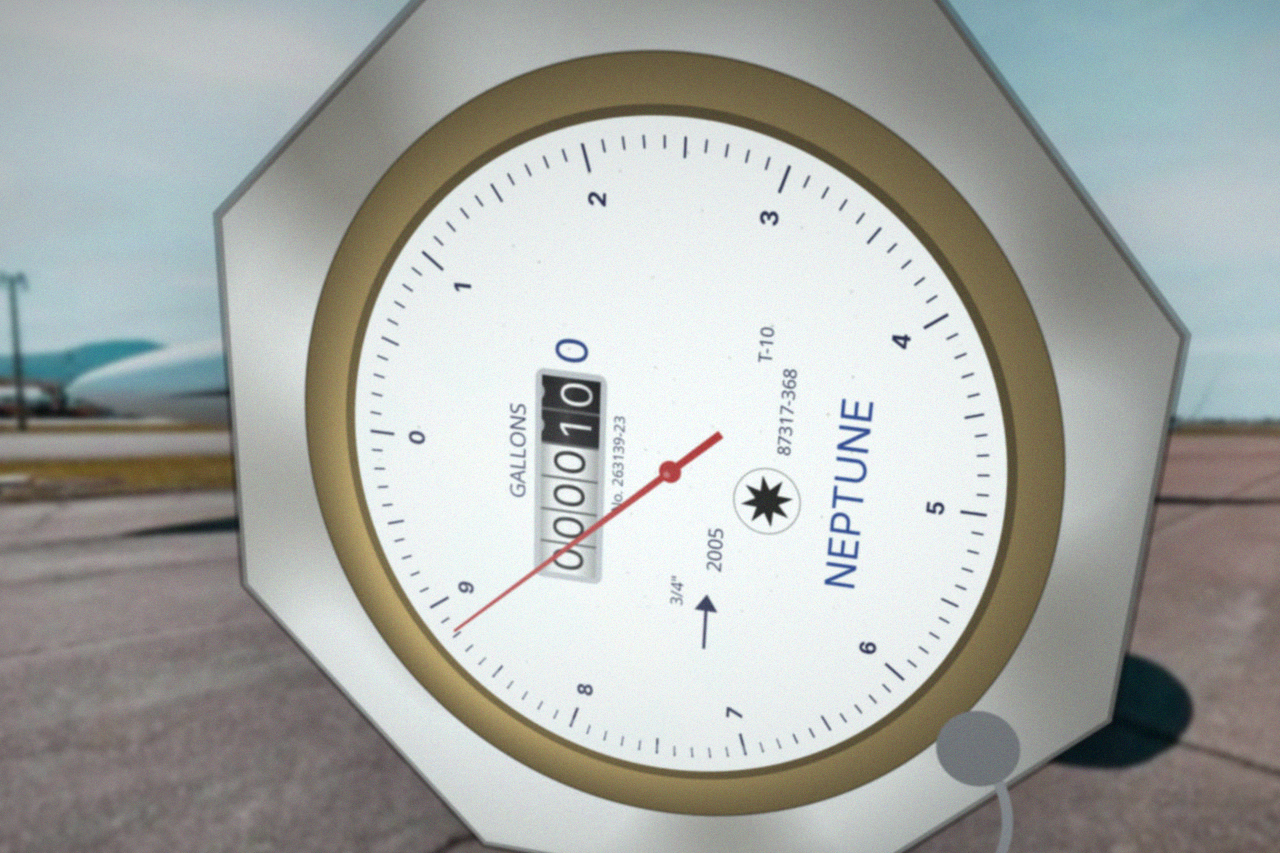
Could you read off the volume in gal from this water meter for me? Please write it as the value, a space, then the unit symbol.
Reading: 98.8 gal
